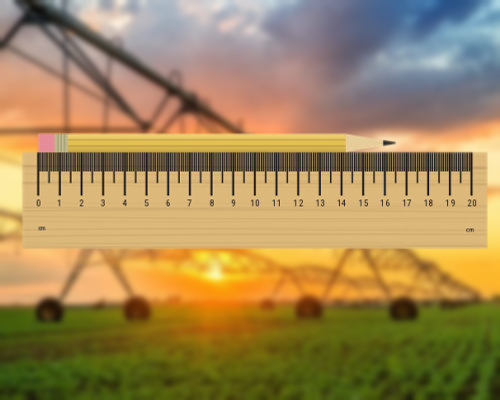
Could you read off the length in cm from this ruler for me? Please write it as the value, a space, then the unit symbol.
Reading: 16.5 cm
